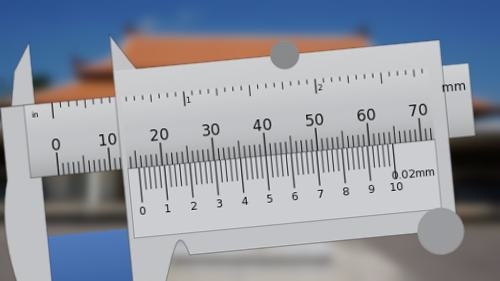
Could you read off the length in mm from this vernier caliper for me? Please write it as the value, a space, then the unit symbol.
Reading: 15.5 mm
